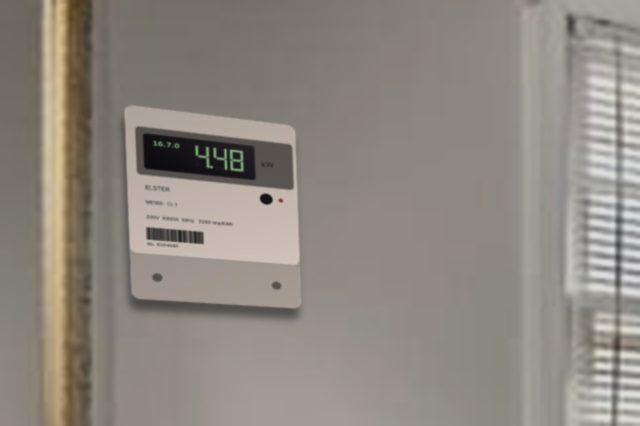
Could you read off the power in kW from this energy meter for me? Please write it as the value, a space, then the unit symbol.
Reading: 4.48 kW
